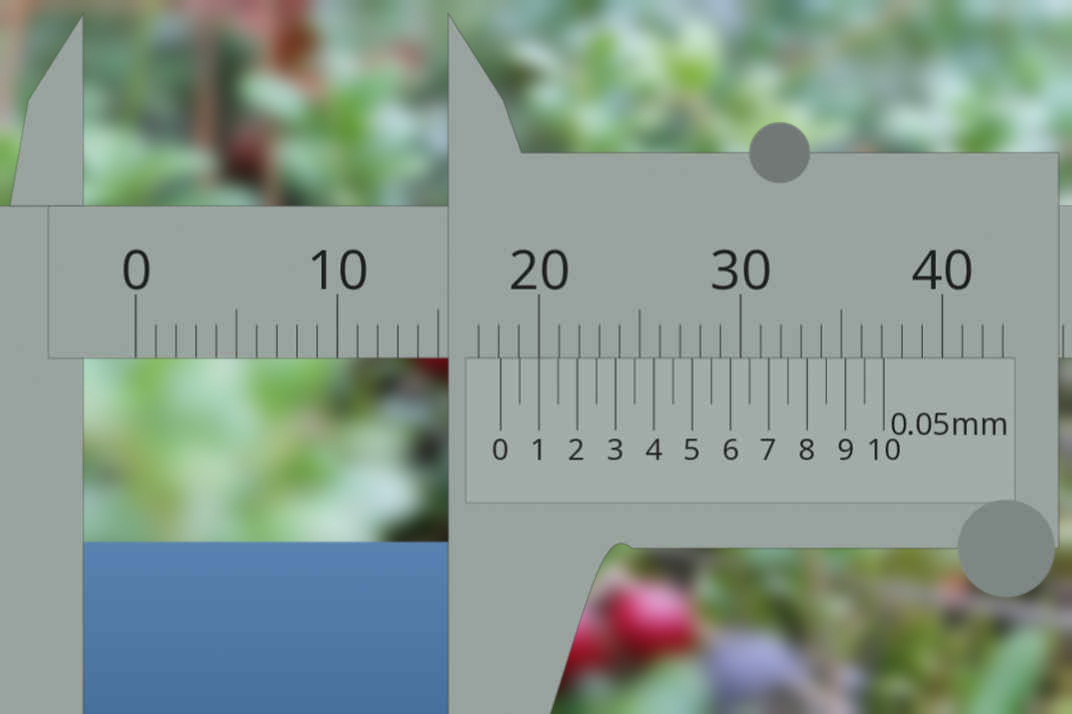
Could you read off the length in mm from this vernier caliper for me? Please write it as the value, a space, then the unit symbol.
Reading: 18.1 mm
